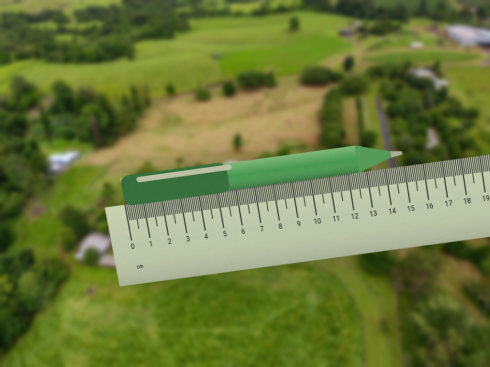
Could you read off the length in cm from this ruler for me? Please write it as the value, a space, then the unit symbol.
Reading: 15 cm
